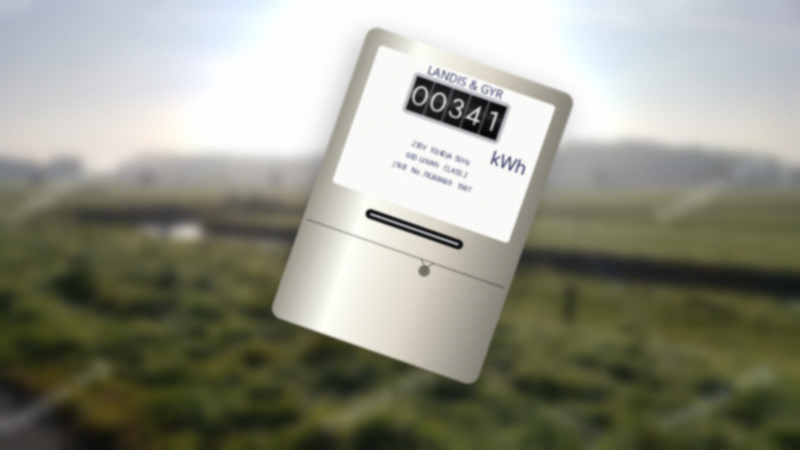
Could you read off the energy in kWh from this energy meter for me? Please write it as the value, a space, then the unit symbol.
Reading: 341 kWh
